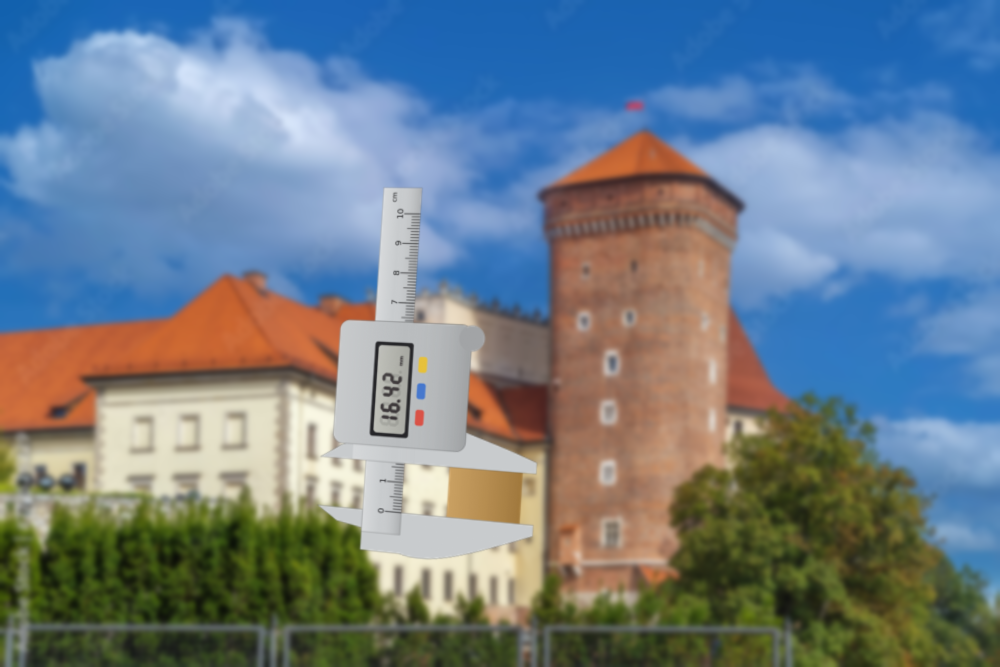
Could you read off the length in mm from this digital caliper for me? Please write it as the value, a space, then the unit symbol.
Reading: 16.42 mm
